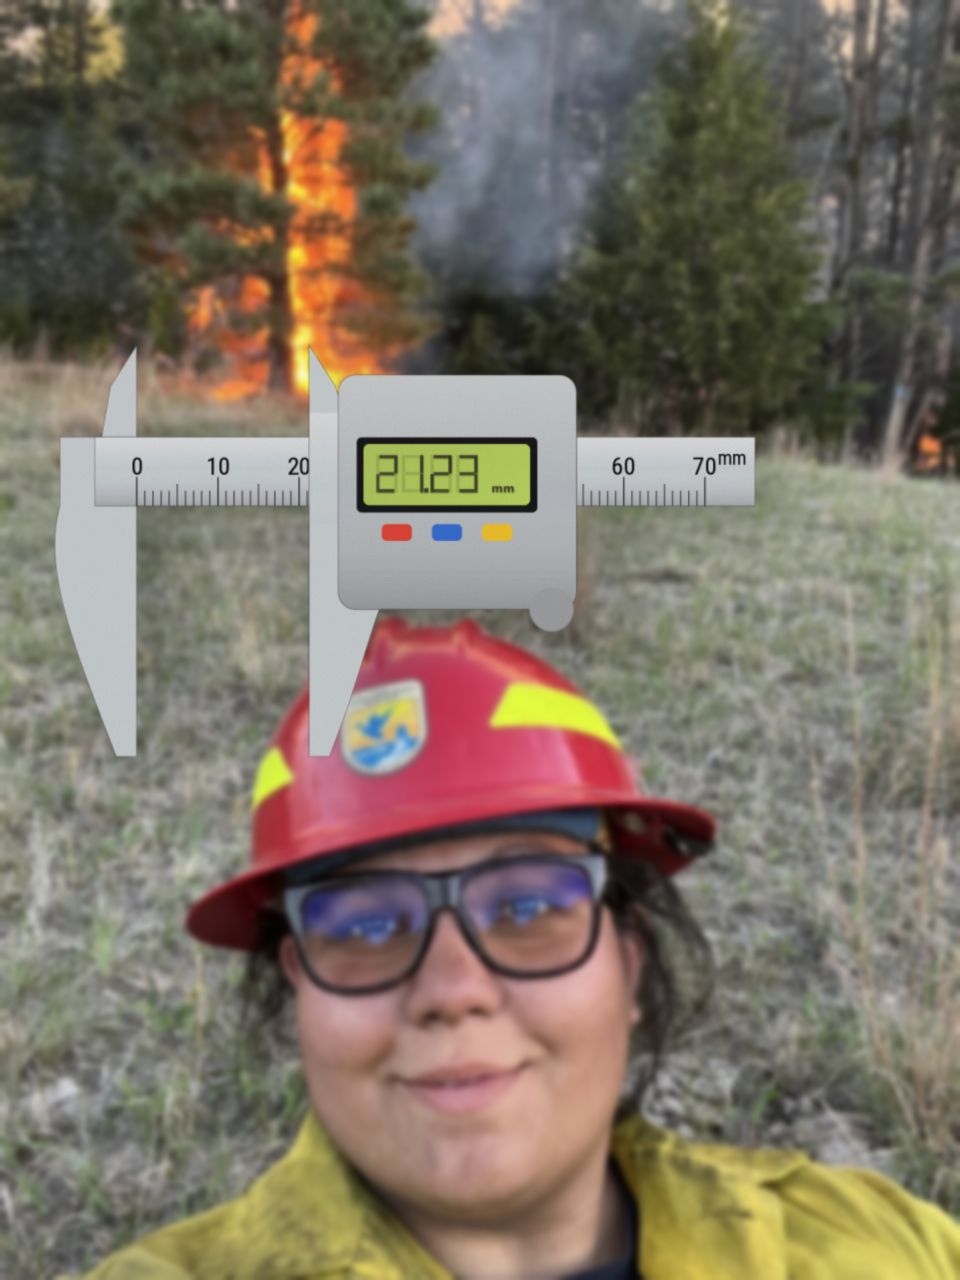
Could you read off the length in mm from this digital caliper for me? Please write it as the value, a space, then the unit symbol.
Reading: 21.23 mm
